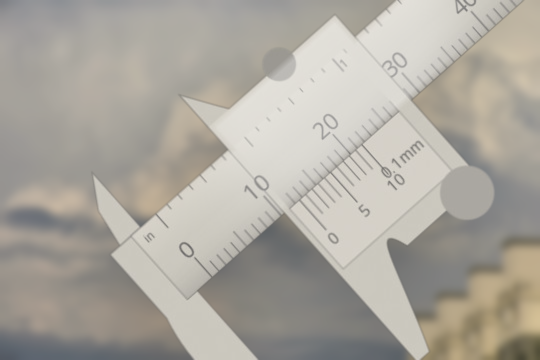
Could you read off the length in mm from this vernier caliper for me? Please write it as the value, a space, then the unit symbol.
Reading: 12.6 mm
